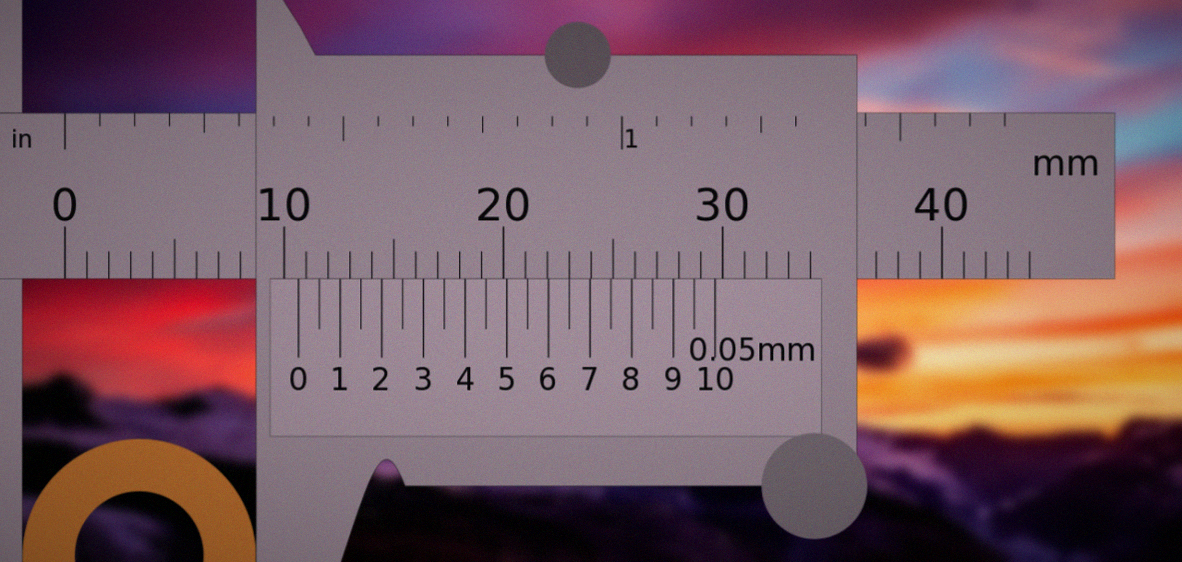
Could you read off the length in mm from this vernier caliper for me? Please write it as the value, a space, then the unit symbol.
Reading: 10.65 mm
